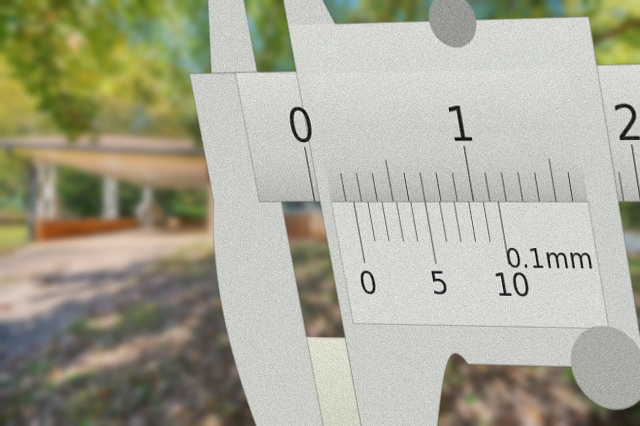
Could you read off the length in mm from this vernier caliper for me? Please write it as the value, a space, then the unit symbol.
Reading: 2.5 mm
